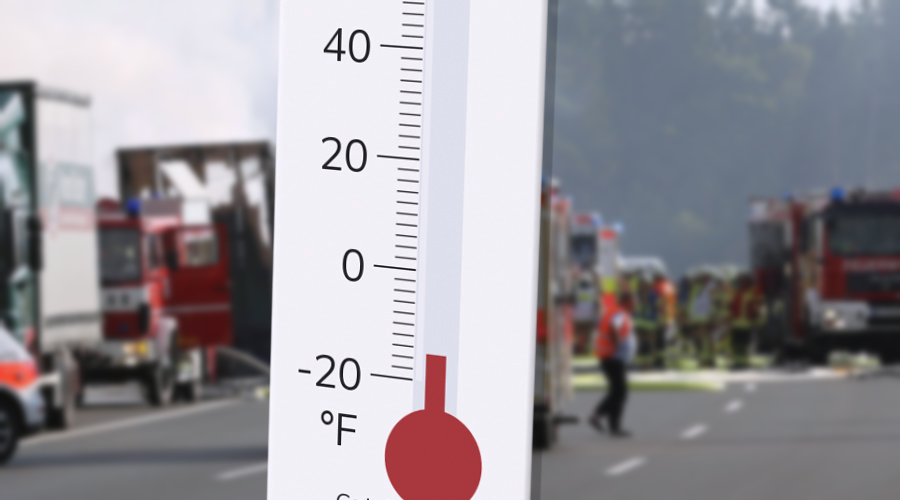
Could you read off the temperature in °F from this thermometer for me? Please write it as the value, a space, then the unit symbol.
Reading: -15 °F
